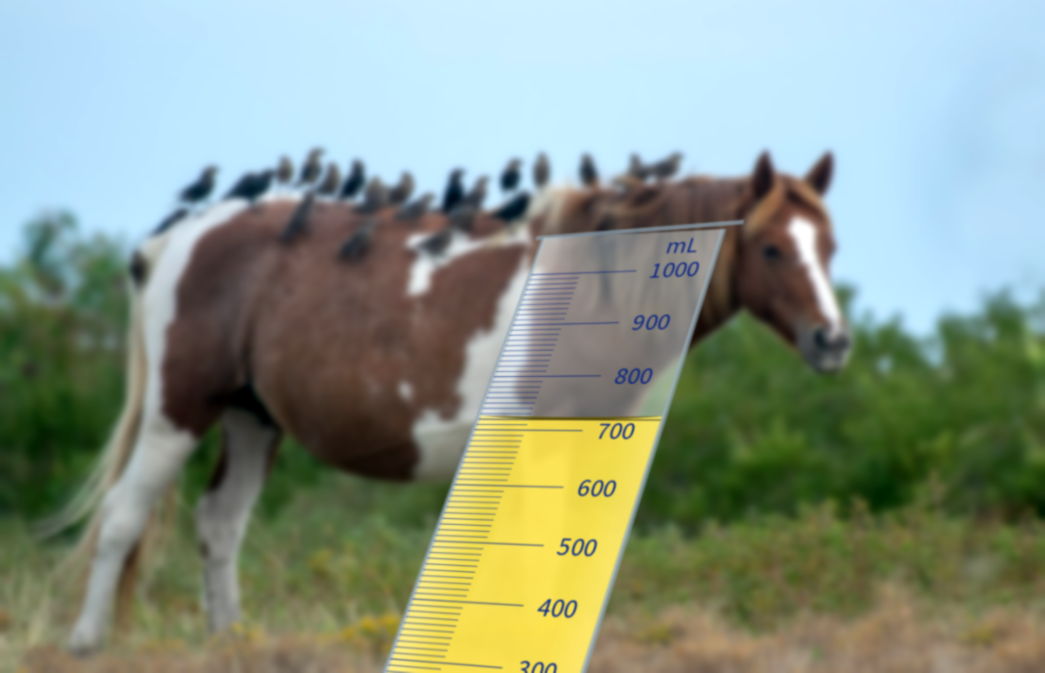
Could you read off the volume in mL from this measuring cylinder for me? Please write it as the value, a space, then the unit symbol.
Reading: 720 mL
